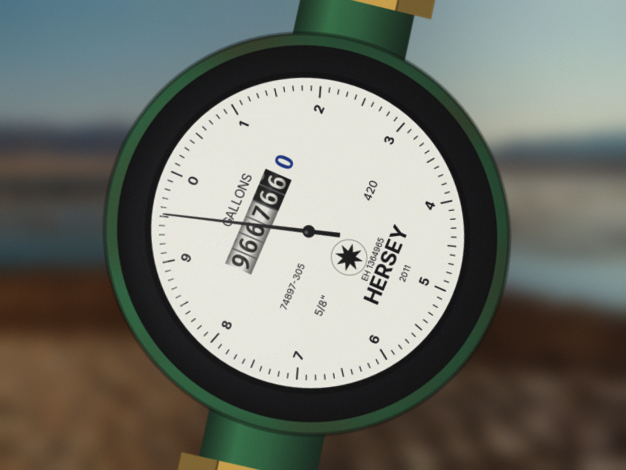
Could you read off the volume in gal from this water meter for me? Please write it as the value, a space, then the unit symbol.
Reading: 9667659.5 gal
